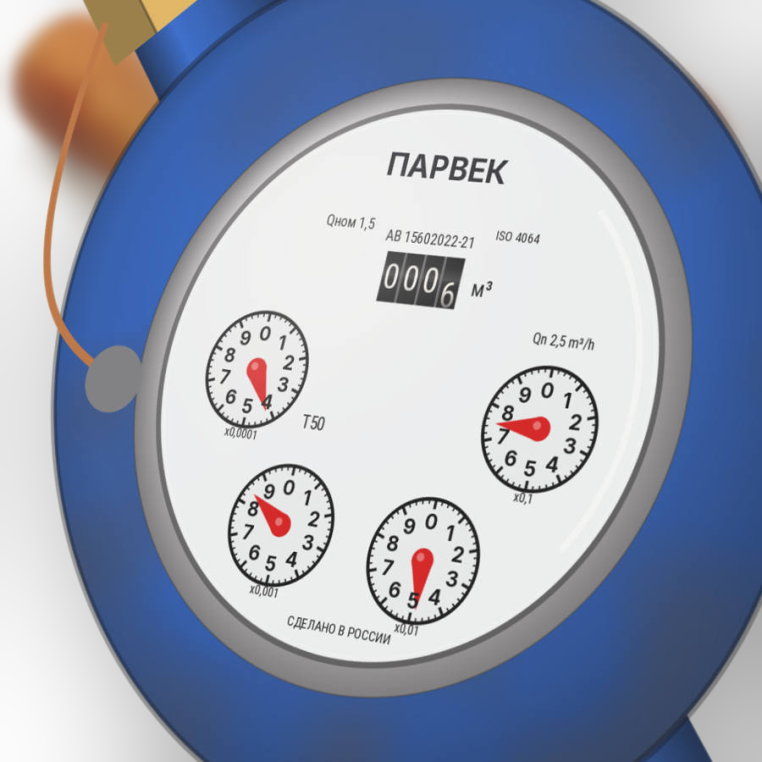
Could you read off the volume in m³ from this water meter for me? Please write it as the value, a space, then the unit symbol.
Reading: 5.7484 m³
